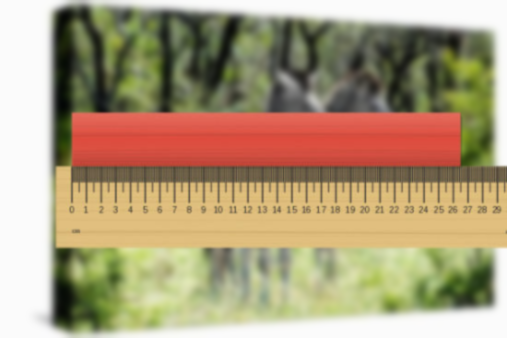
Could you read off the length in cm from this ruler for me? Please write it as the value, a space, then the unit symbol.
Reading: 26.5 cm
